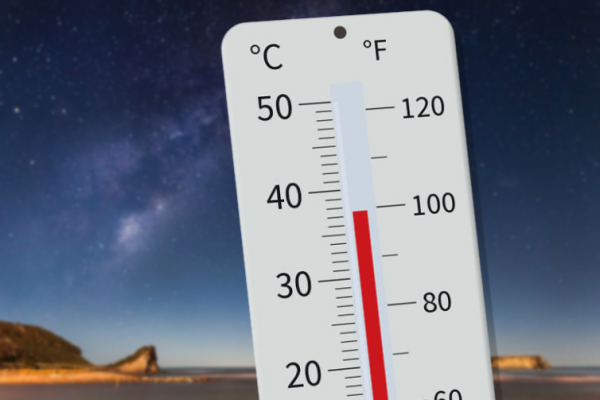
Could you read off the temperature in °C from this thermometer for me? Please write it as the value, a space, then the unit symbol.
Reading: 37.5 °C
